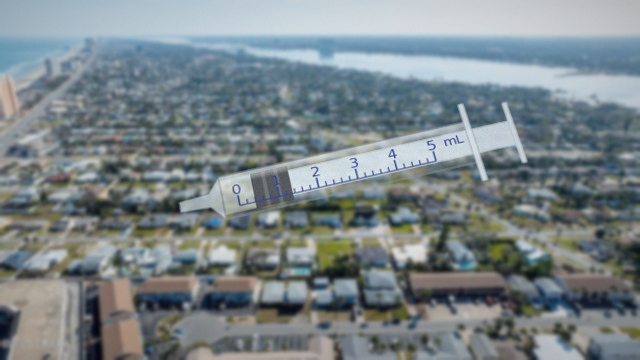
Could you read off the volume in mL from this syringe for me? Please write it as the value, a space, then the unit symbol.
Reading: 0.4 mL
